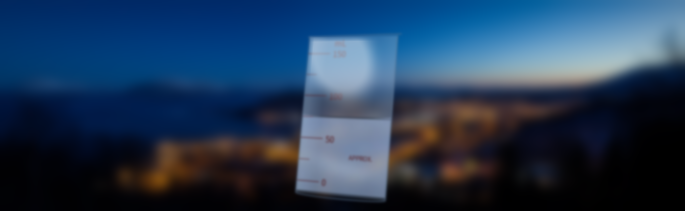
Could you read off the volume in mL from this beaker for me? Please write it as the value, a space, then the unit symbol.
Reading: 75 mL
